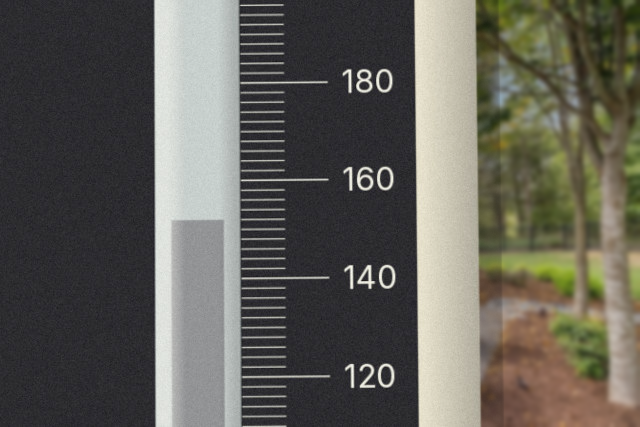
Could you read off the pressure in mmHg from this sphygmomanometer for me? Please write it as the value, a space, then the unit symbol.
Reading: 152 mmHg
